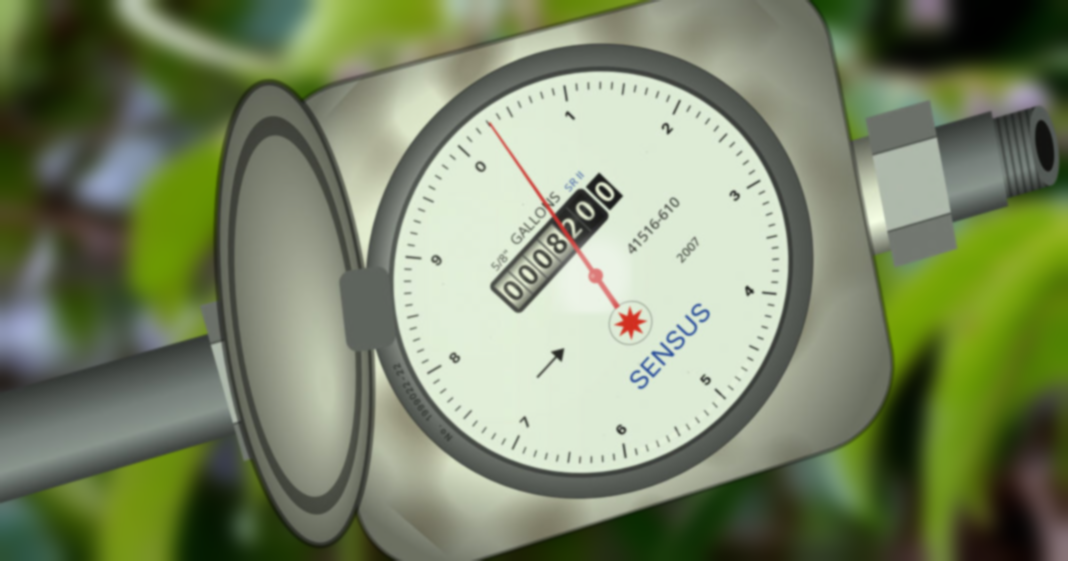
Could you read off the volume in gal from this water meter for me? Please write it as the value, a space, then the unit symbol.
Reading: 8200.3 gal
